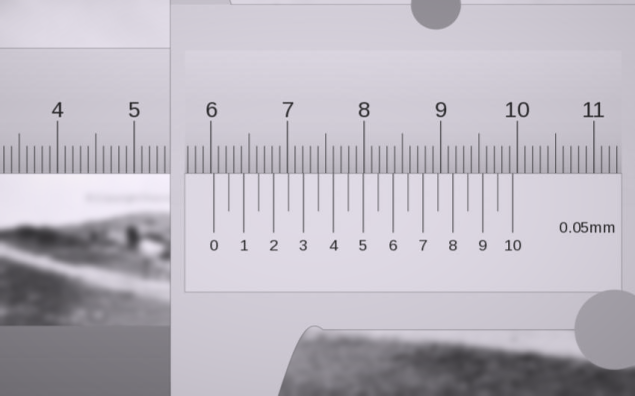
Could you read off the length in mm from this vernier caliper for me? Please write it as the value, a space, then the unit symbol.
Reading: 60.4 mm
